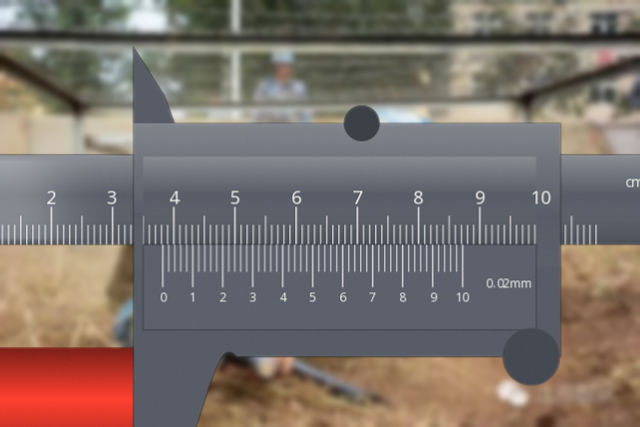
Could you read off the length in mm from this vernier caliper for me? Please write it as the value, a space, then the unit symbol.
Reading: 38.2 mm
